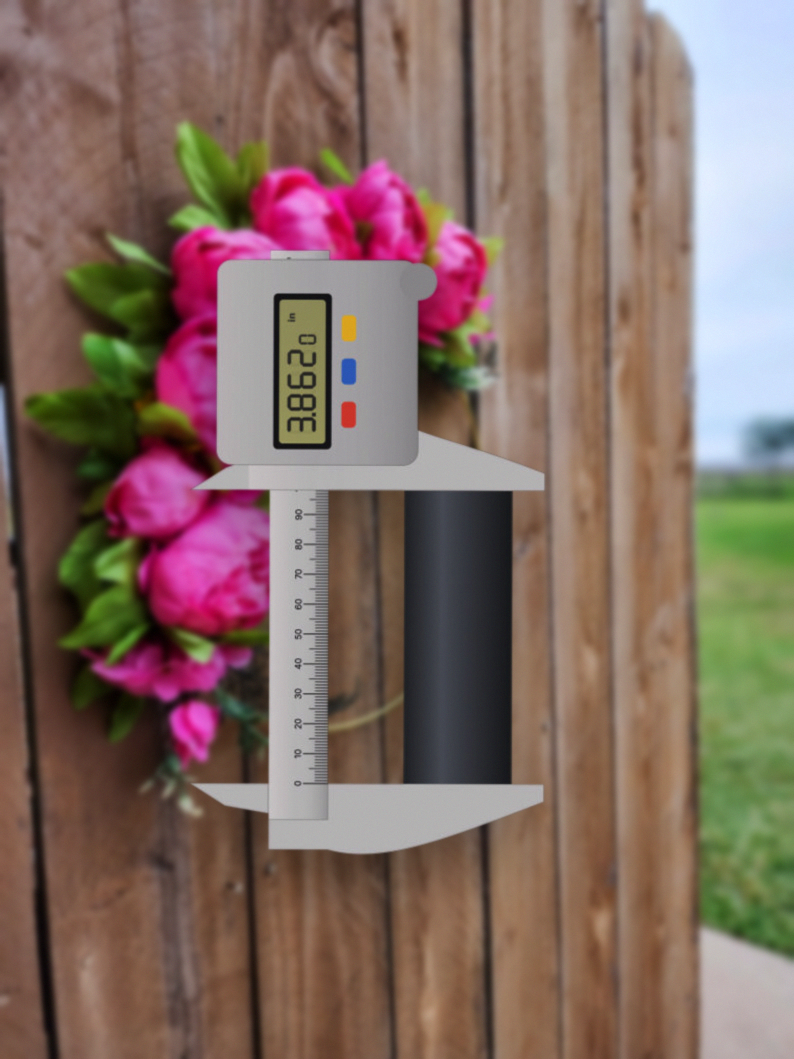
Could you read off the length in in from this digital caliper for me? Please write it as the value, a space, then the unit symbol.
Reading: 3.8620 in
